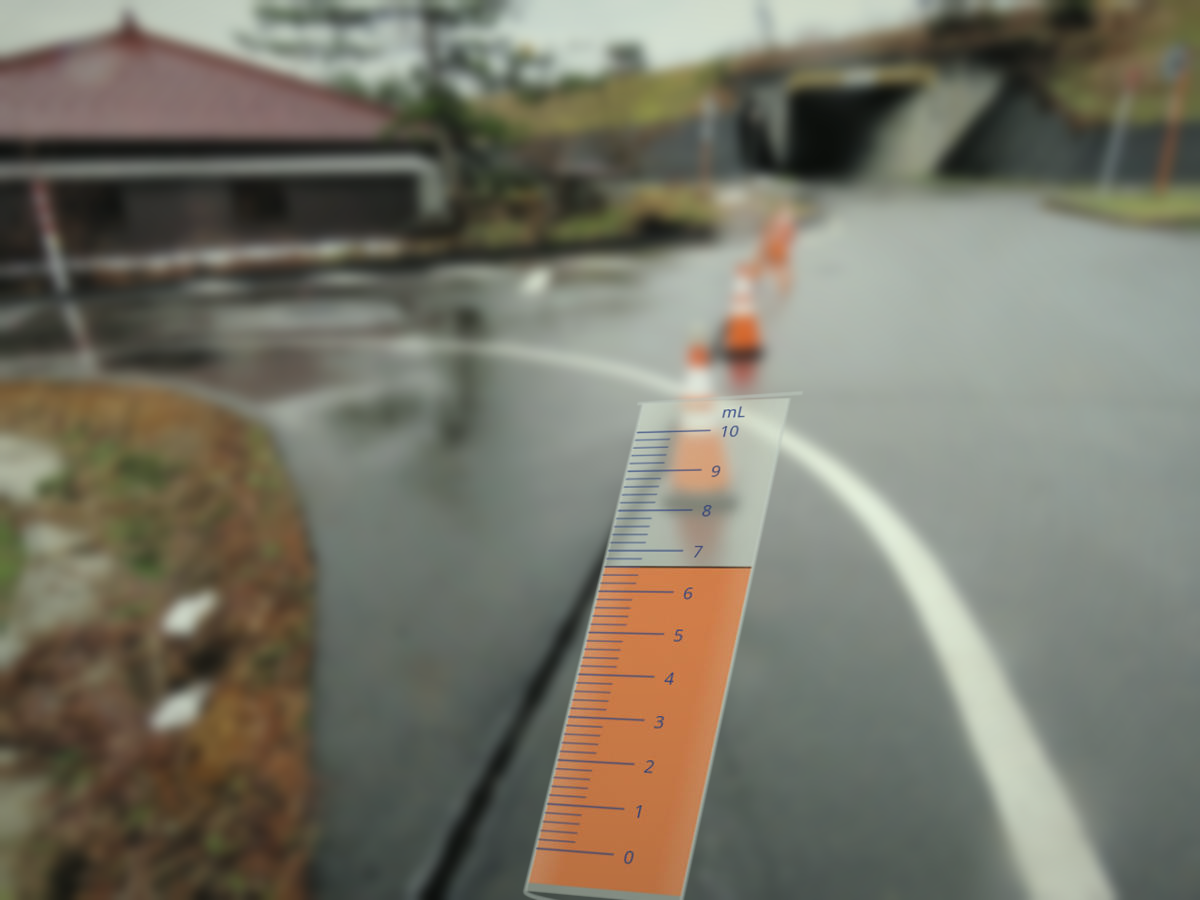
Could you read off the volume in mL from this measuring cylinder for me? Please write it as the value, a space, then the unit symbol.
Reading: 6.6 mL
